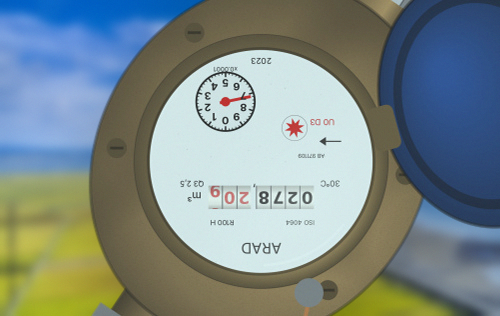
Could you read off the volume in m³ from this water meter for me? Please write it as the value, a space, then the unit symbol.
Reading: 278.2087 m³
